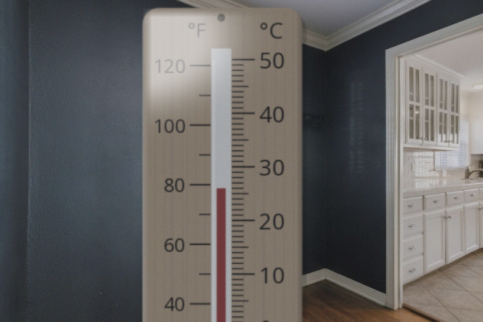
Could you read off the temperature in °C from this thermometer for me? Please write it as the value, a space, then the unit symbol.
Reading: 26 °C
